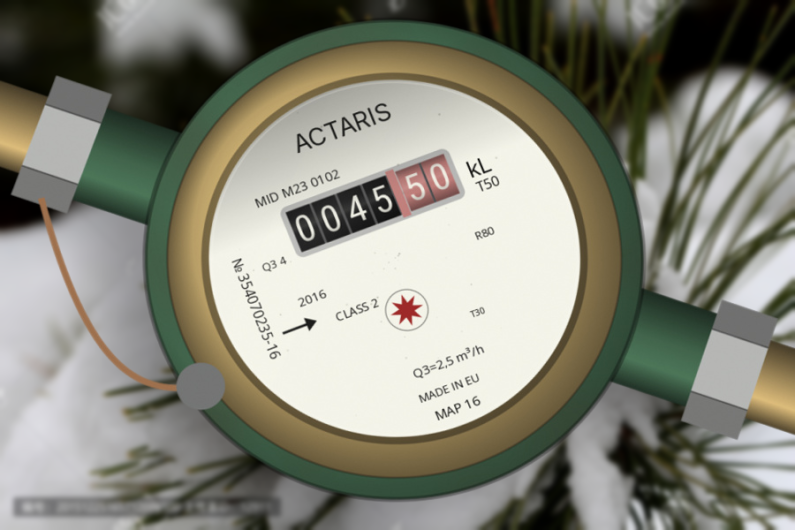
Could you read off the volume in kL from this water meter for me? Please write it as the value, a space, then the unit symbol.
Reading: 45.50 kL
